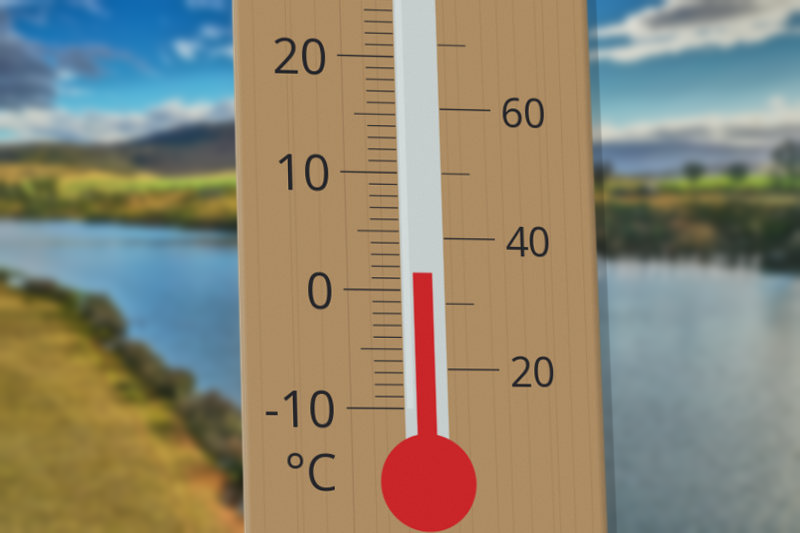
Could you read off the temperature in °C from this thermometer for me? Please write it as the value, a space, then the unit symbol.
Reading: 1.5 °C
